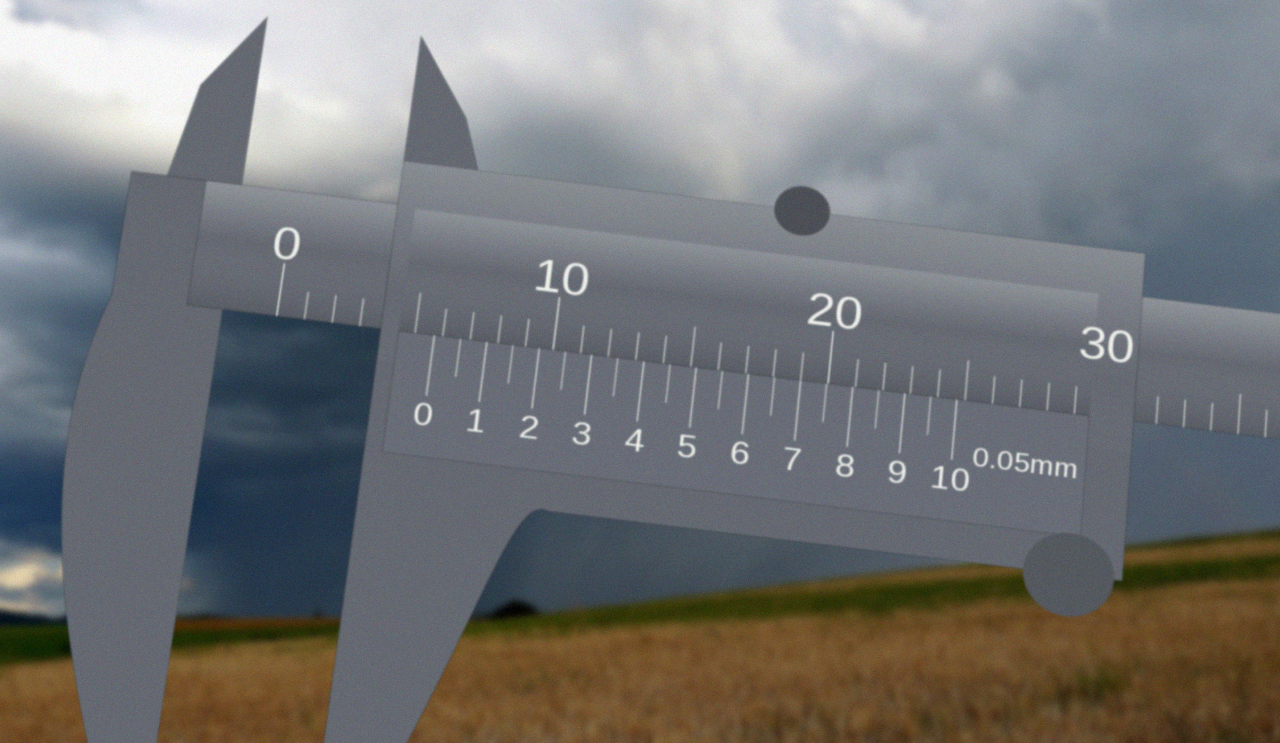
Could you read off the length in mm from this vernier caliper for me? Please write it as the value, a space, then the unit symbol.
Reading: 5.7 mm
